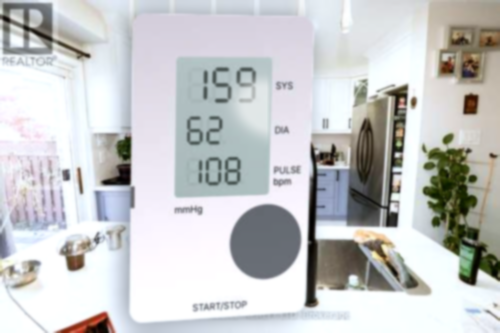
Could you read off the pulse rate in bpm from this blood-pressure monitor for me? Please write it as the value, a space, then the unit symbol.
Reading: 108 bpm
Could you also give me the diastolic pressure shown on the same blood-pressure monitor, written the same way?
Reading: 62 mmHg
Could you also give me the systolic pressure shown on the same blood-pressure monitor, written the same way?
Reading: 159 mmHg
